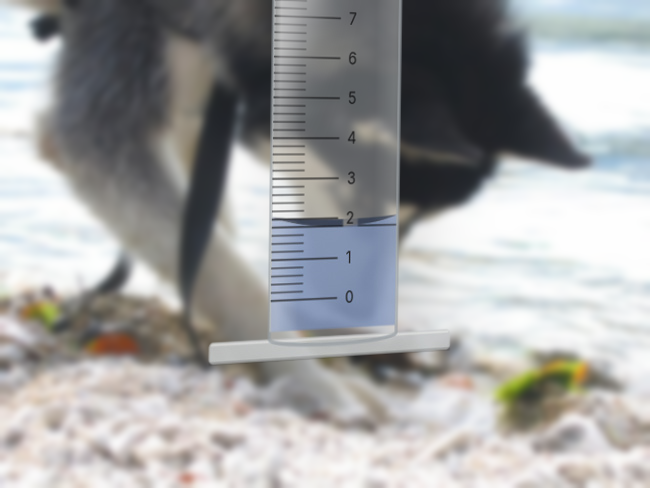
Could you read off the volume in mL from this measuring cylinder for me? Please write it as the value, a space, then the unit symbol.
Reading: 1.8 mL
